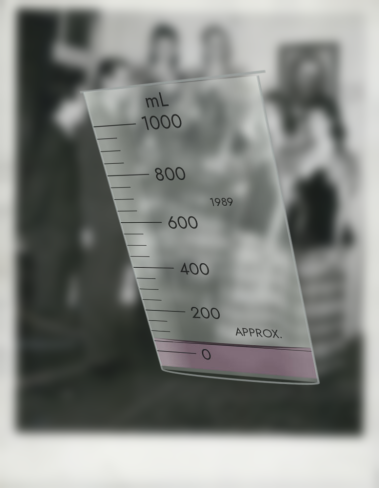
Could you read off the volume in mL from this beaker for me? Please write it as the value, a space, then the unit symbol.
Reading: 50 mL
